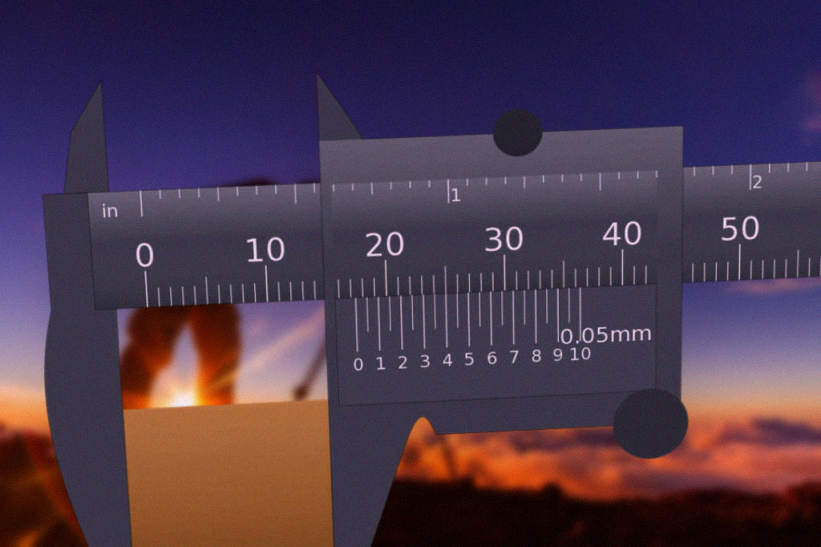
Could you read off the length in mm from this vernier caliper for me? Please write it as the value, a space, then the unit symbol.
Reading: 17.4 mm
